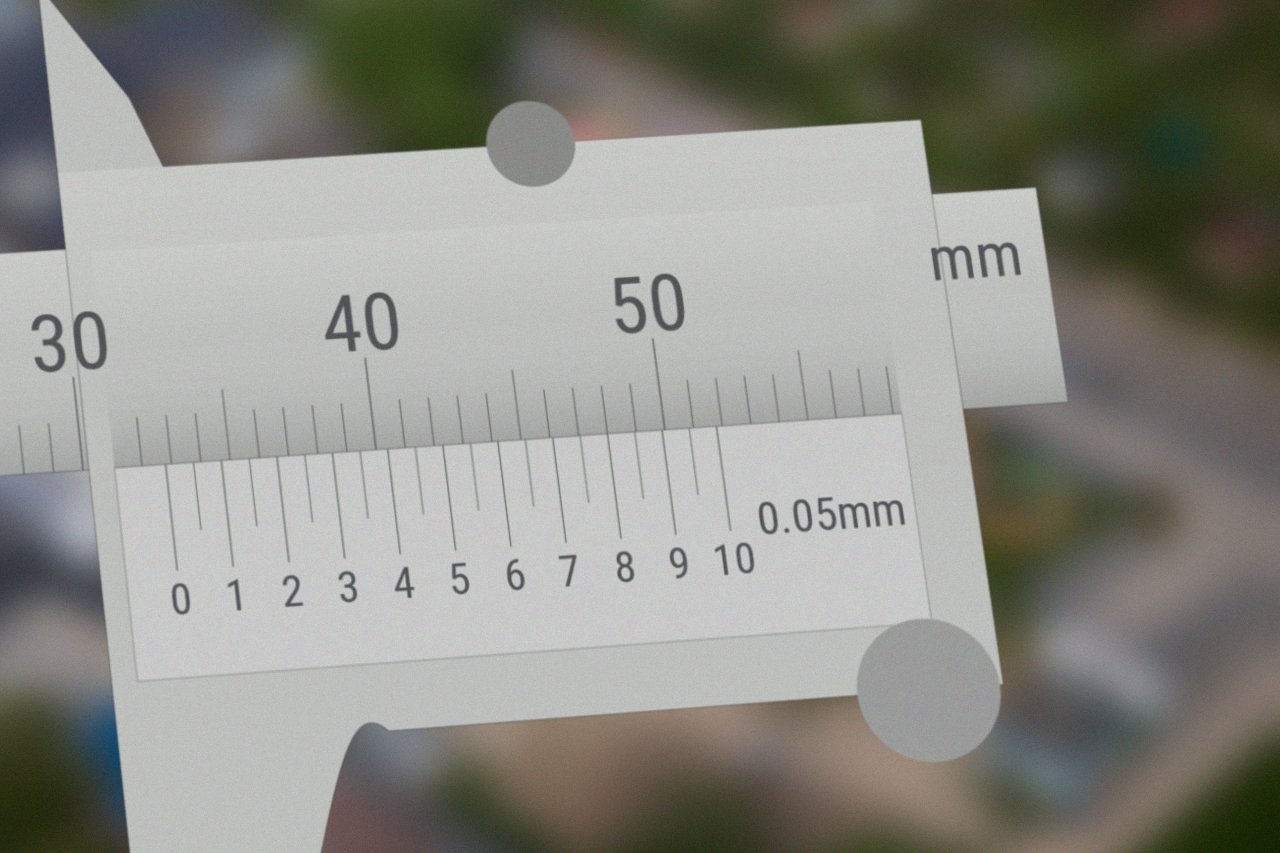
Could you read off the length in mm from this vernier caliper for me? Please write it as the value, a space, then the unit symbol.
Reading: 32.80 mm
